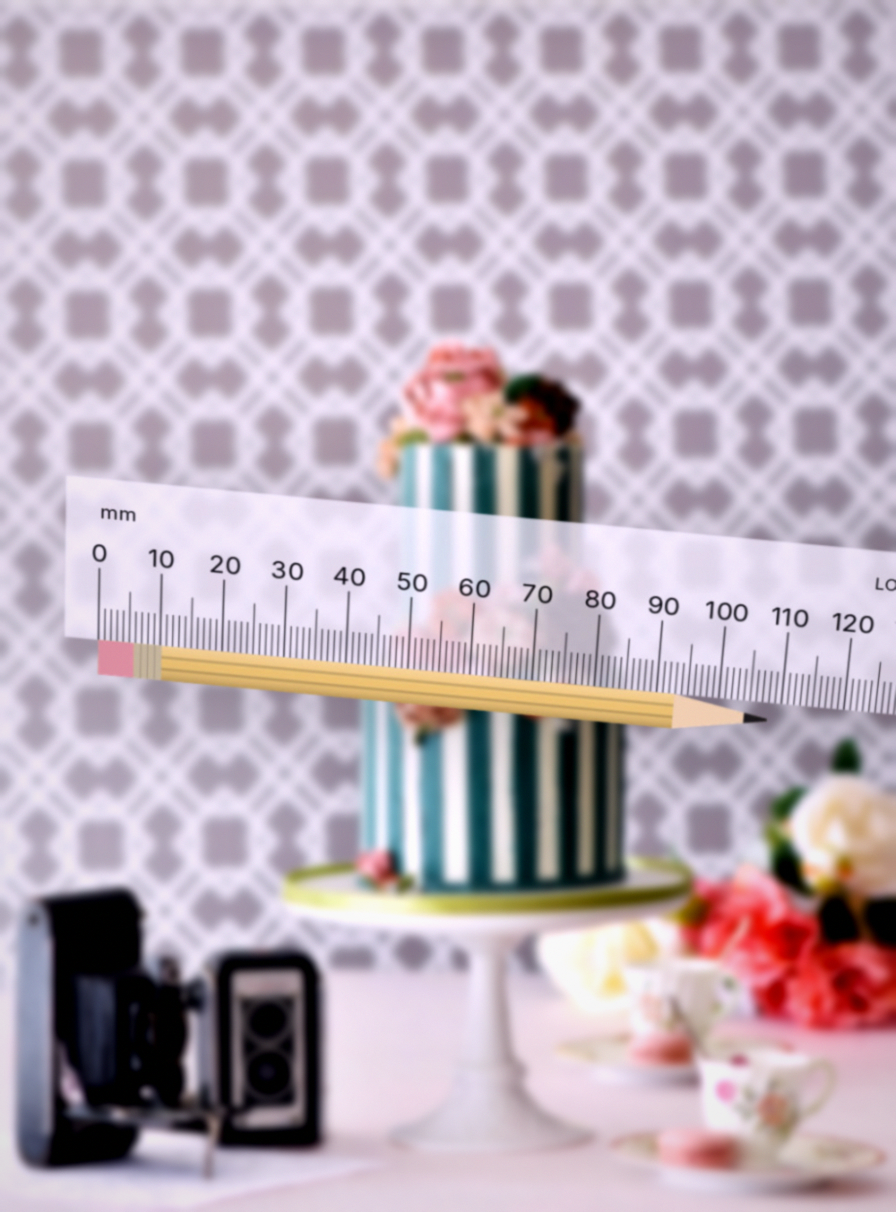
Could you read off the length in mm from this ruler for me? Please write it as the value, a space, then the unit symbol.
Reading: 108 mm
